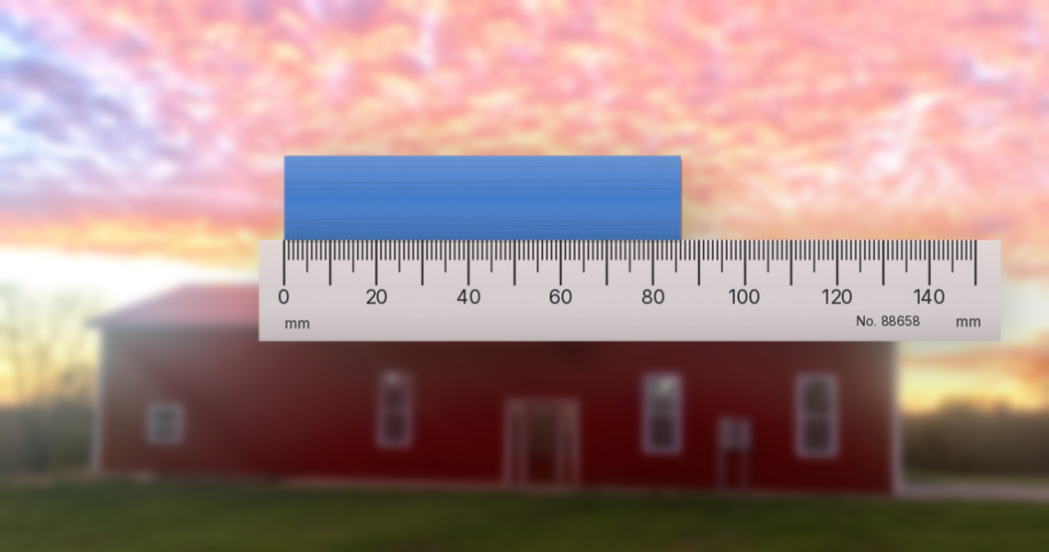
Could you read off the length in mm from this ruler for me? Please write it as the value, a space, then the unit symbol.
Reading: 86 mm
